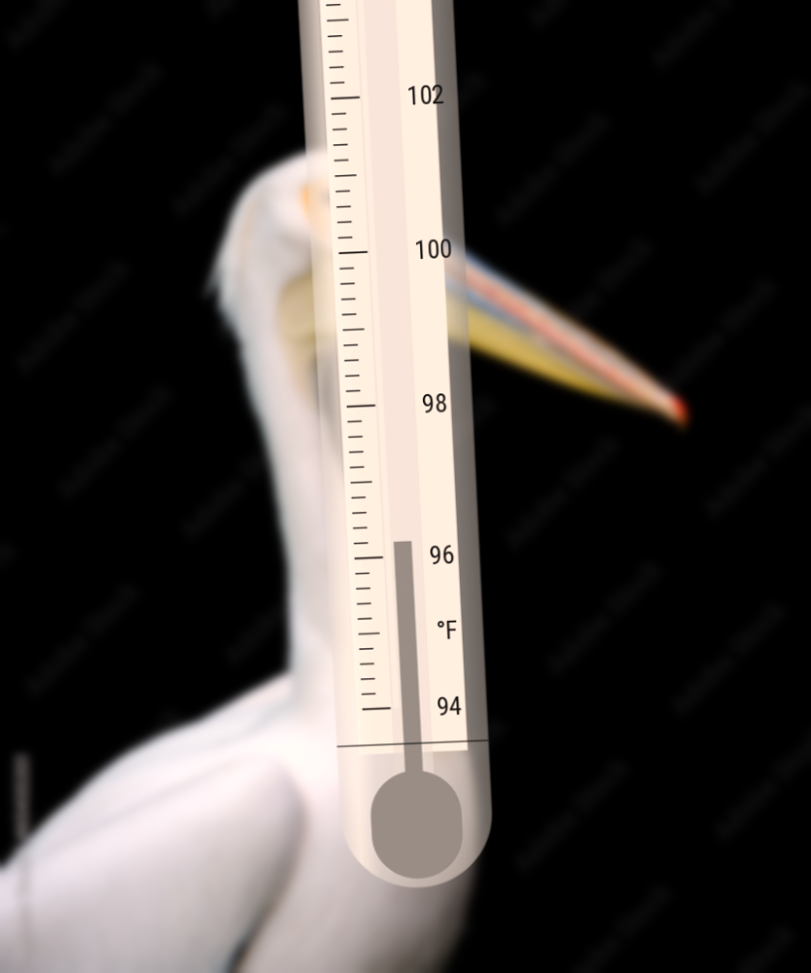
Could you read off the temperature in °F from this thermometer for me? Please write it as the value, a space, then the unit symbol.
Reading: 96.2 °F
